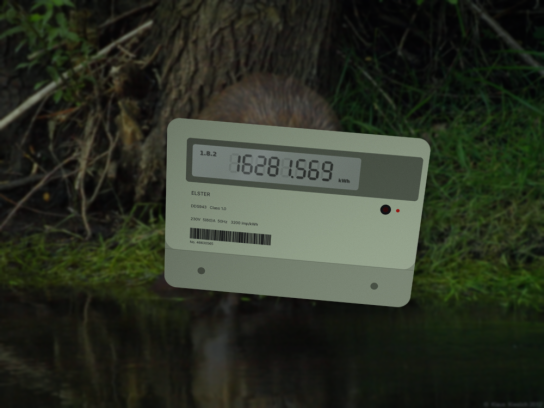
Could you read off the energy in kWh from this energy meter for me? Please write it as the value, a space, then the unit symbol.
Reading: 16281.569 kWh
